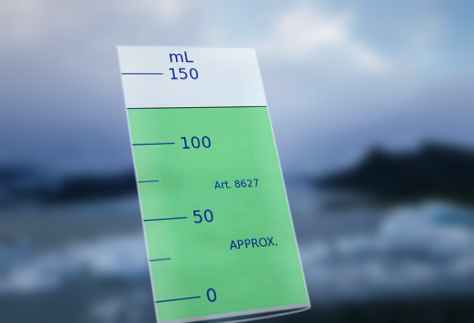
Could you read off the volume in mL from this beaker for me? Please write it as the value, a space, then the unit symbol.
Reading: 125 mL
